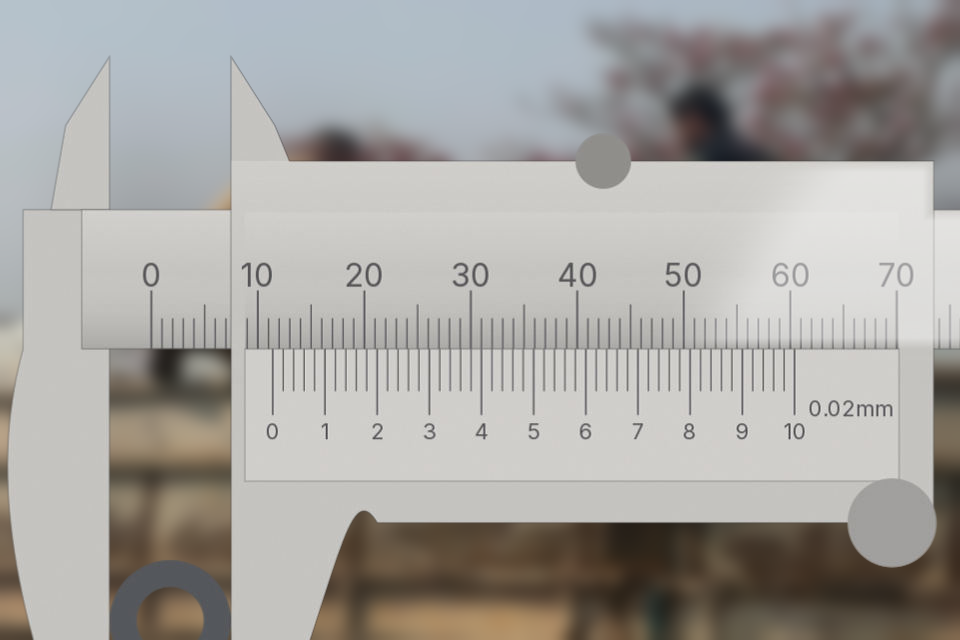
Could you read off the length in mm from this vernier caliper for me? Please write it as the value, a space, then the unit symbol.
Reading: 11.4 mm
